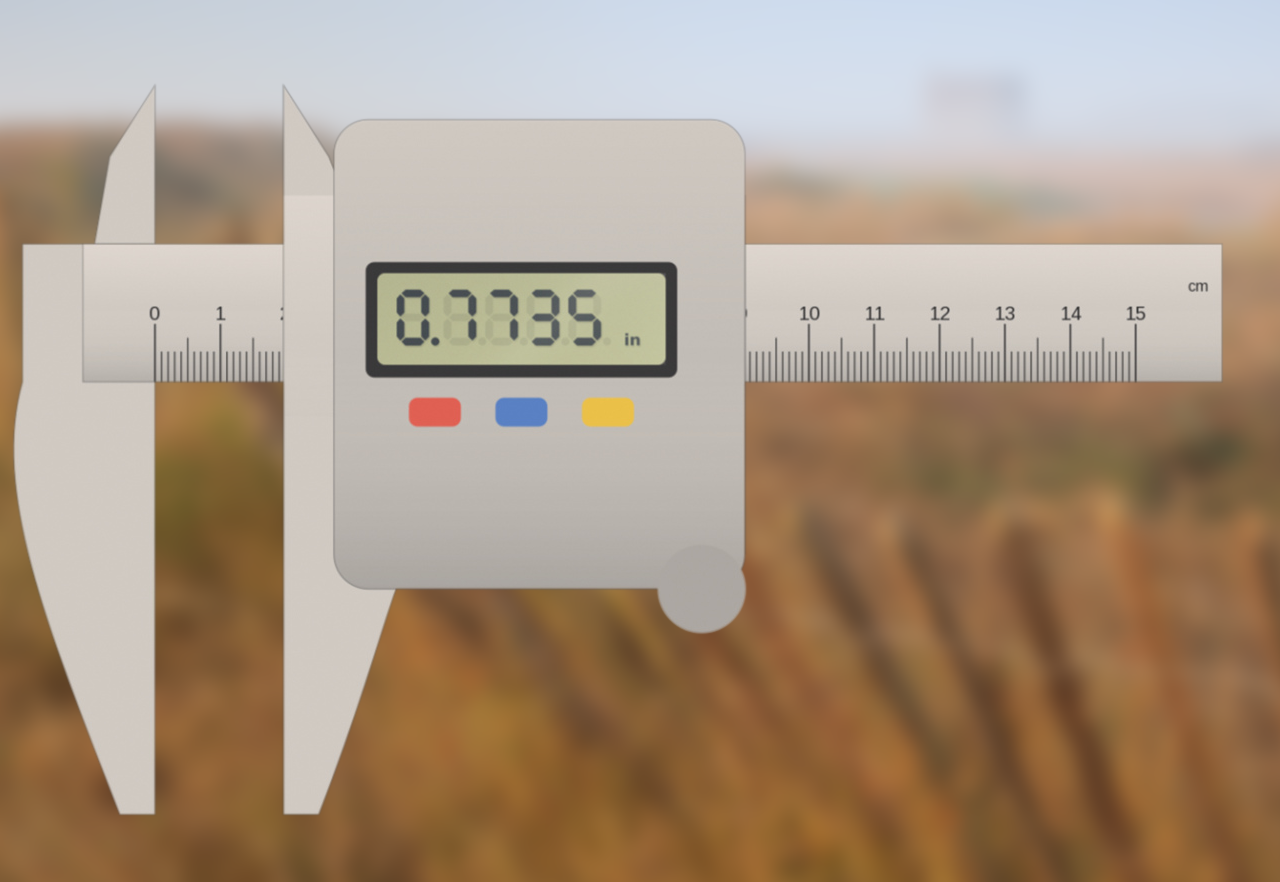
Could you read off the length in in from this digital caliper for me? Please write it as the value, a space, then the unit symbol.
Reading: 0.7735 in
